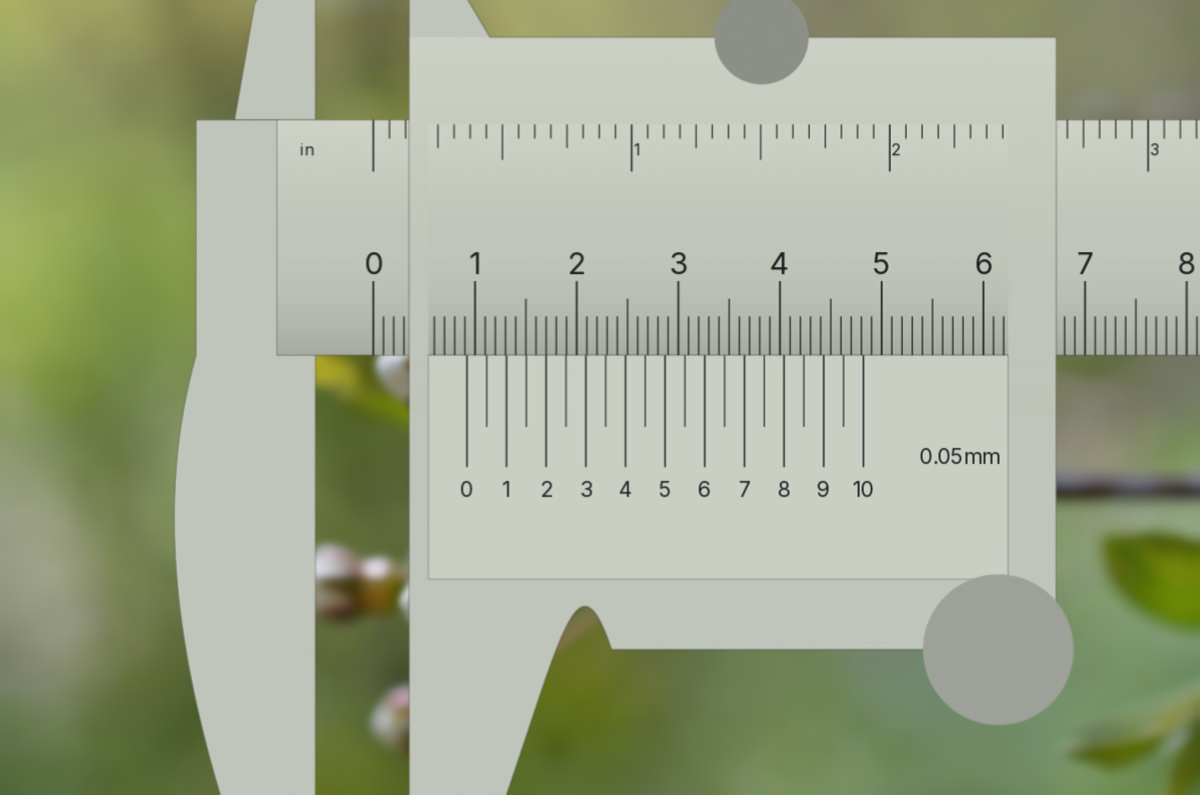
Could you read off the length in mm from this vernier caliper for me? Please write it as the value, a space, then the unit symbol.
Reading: 9.2 mm
